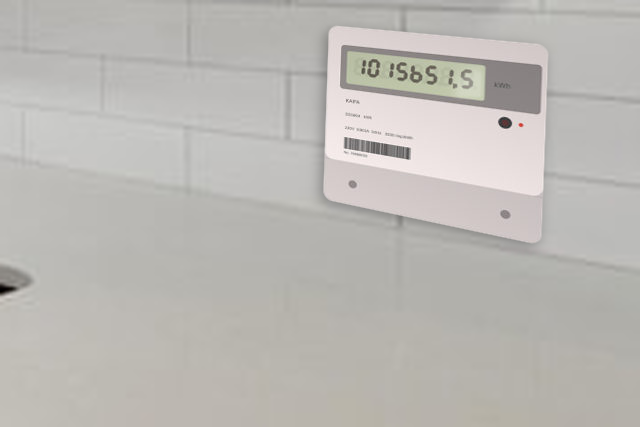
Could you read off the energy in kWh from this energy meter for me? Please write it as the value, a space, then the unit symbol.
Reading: 1015651.5 kWh
